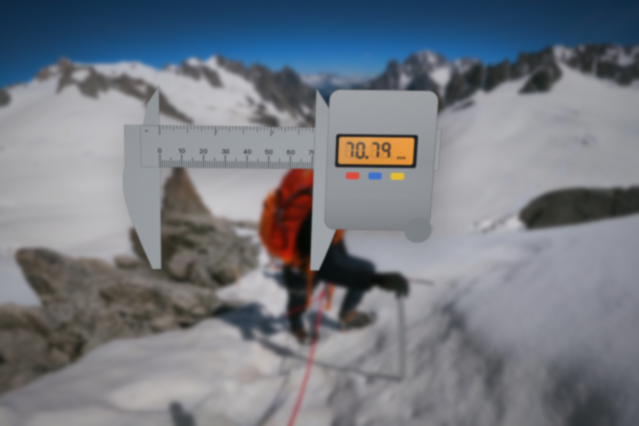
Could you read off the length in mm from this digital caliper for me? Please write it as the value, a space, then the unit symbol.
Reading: 70.79 mm
